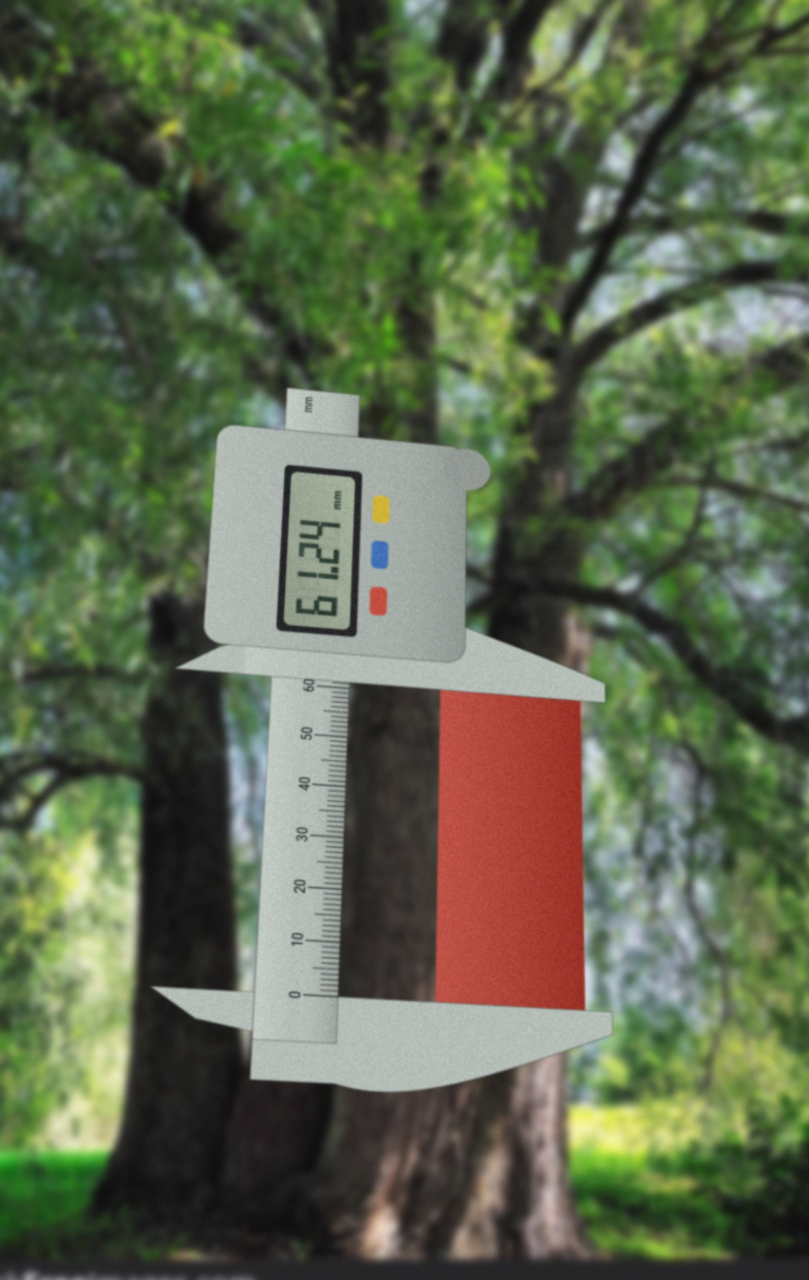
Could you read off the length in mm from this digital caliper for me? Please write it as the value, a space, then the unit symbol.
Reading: 61.24 mm
